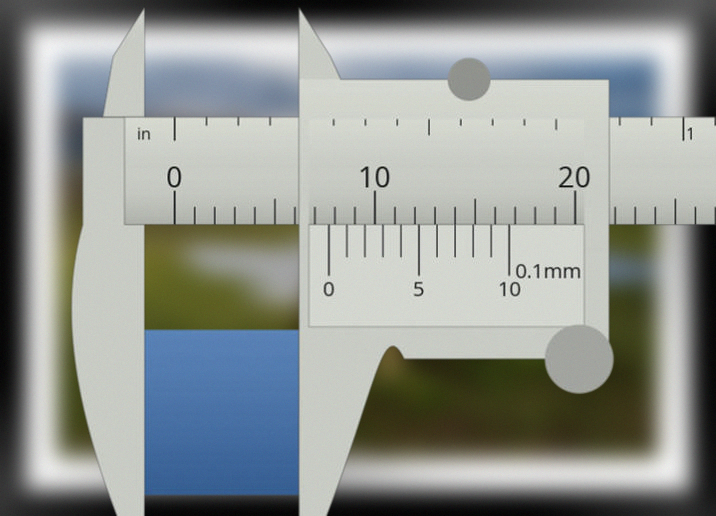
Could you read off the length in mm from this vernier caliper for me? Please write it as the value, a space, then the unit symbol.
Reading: 7.7 mm
